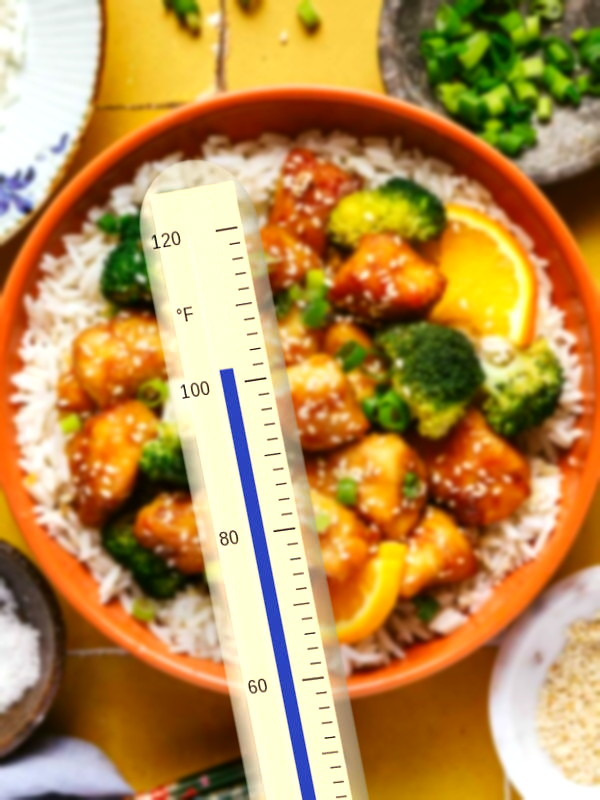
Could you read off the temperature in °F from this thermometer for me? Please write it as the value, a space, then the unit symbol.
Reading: 102 °F
